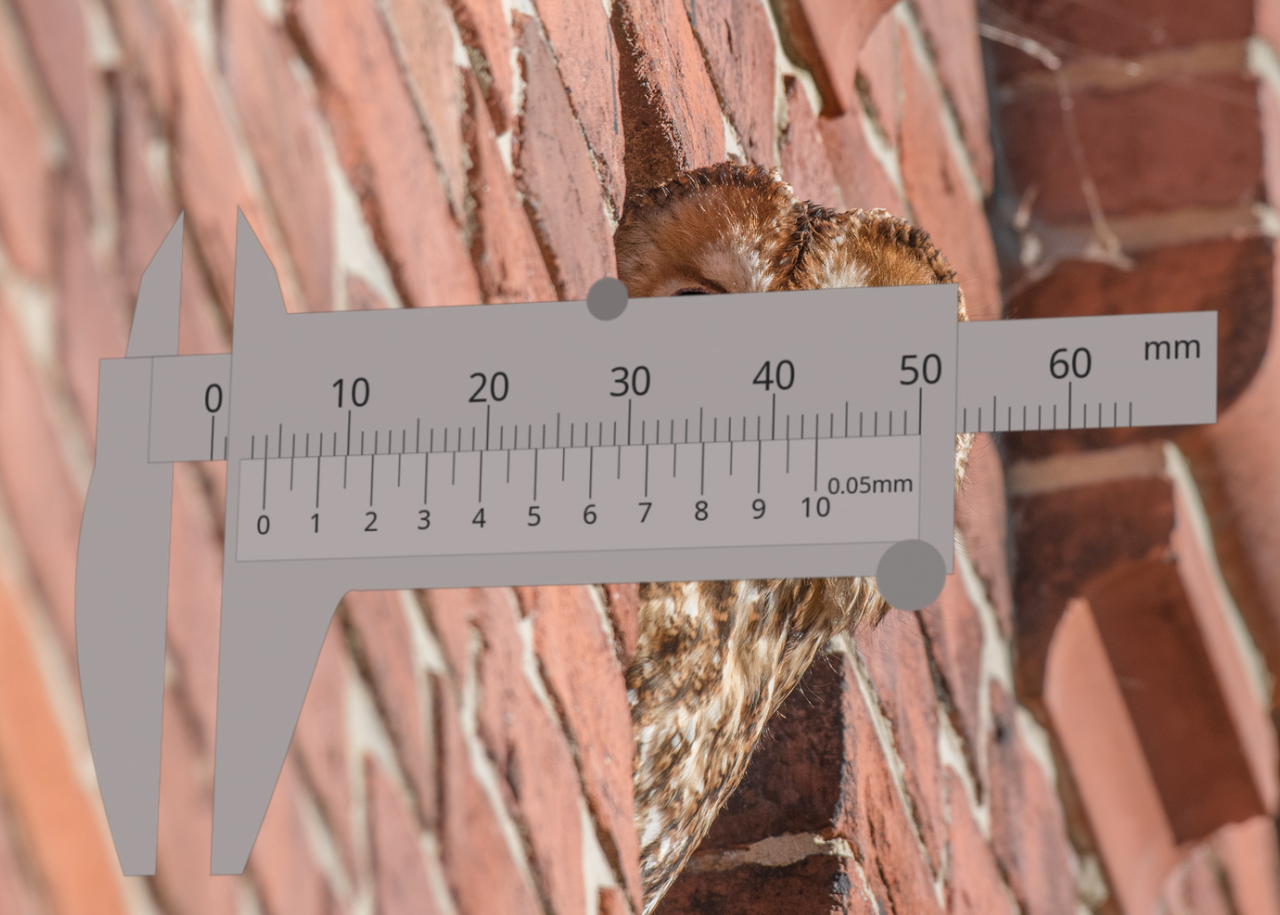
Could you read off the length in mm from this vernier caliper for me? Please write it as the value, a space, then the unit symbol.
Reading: 4.0 mm
